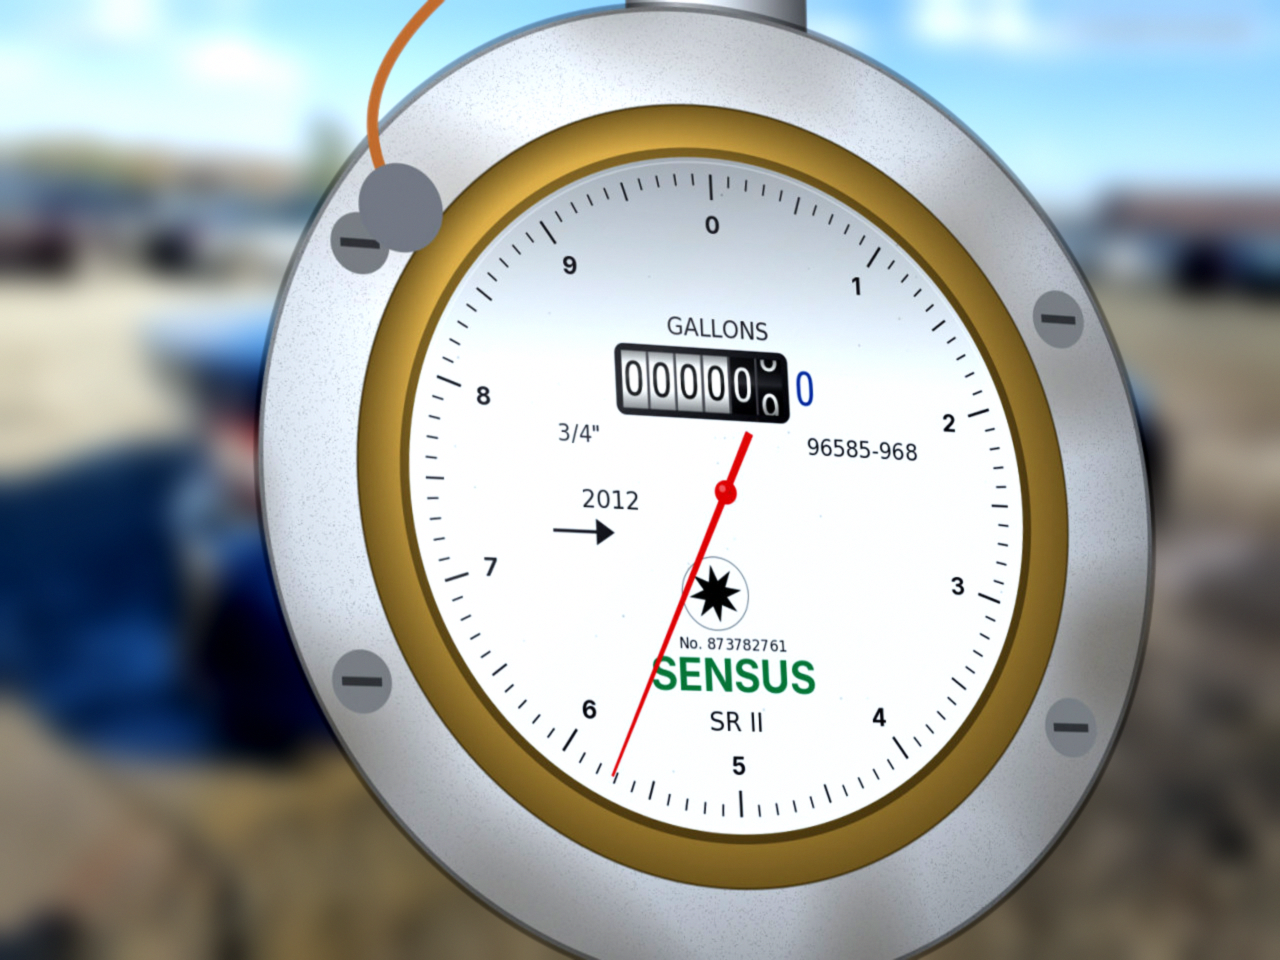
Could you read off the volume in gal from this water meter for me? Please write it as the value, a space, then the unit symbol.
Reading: 85.7 gal
